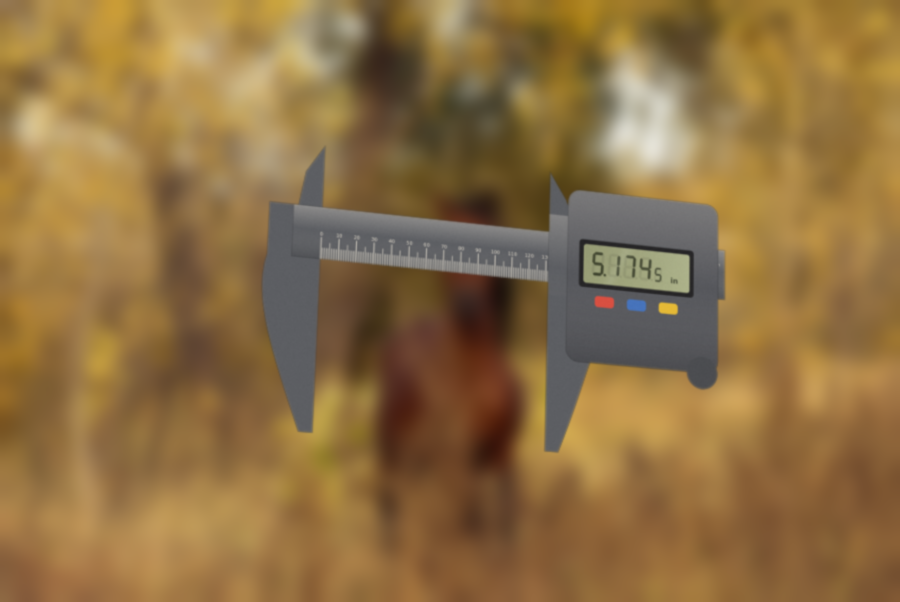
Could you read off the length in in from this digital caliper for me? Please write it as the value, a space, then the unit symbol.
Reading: 5.1745 in
